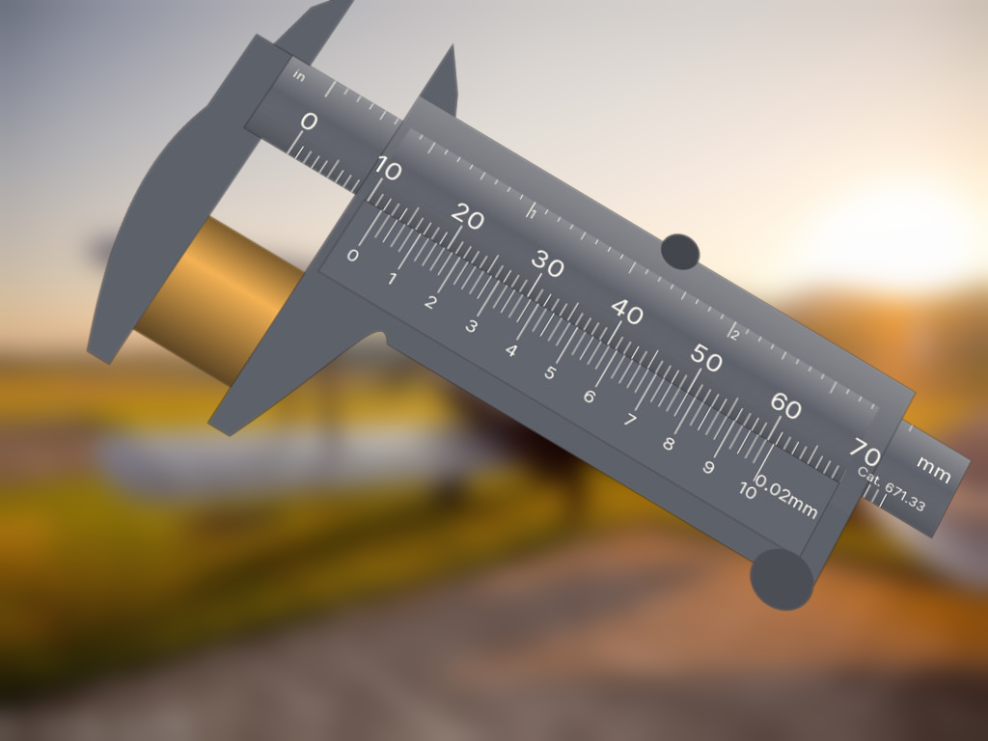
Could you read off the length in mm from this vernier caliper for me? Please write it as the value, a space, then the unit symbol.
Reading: 11.8 mm
